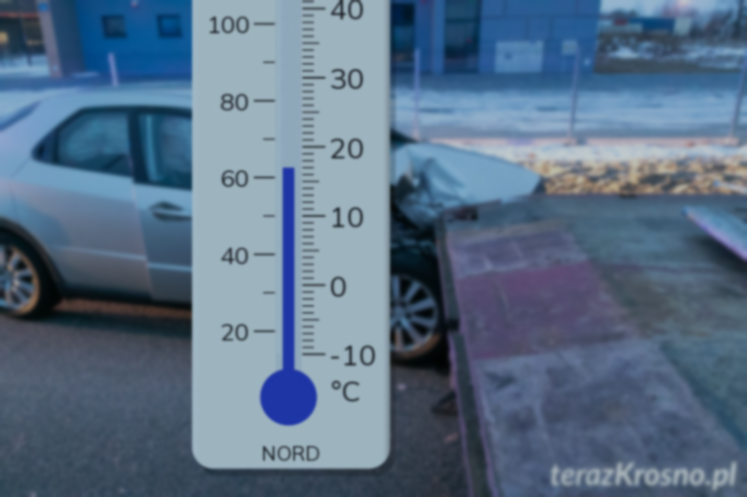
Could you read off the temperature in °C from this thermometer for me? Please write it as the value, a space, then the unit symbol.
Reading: 17 °C
